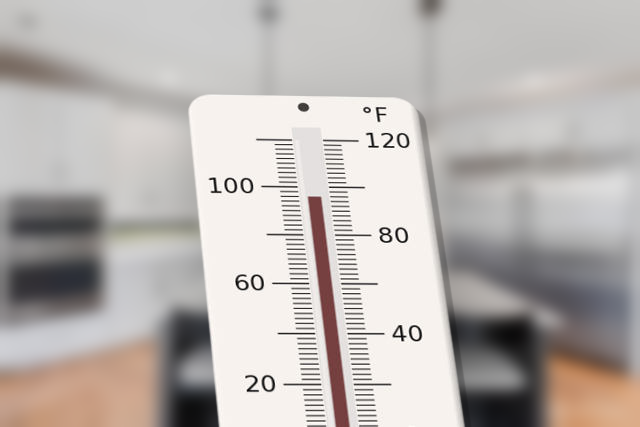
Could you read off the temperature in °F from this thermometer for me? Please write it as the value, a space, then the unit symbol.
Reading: 96 °F
